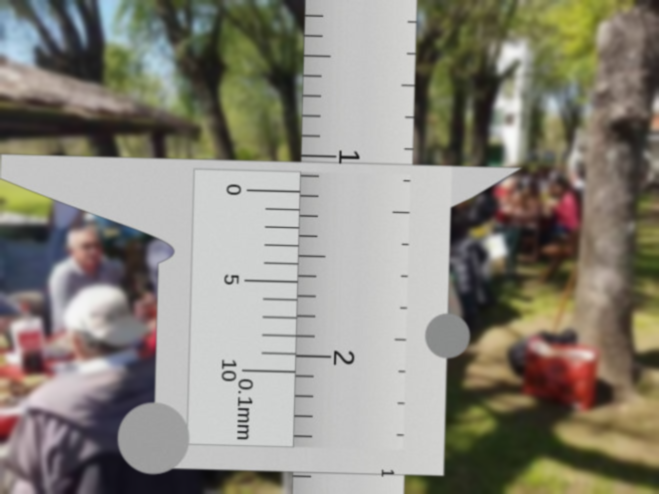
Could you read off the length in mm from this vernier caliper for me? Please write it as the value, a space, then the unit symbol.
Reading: 11.8 mm
